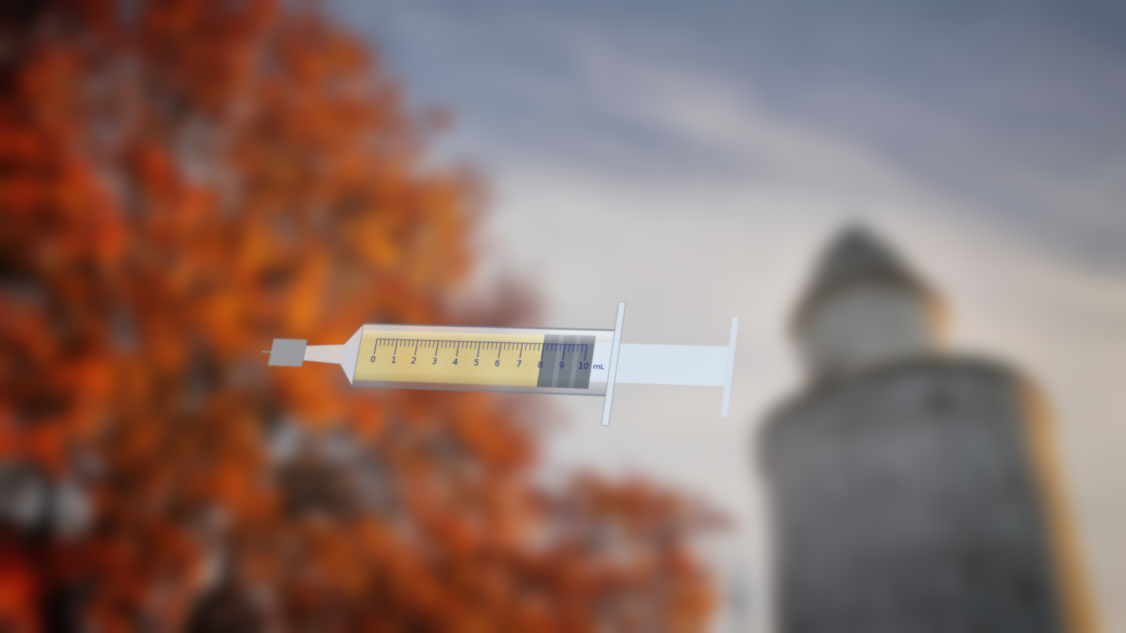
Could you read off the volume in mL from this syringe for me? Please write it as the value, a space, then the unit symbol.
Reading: 8 mL
